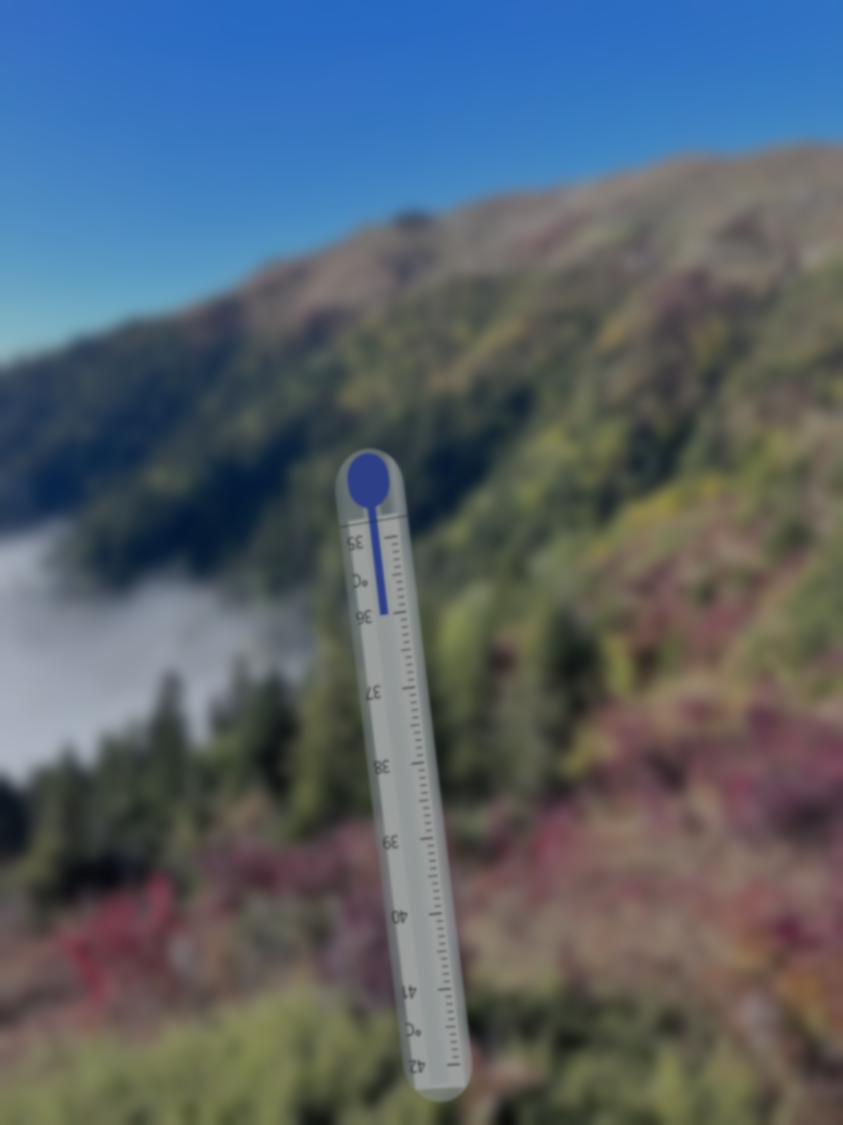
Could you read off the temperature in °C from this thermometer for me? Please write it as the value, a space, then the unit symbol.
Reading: 36 °C
